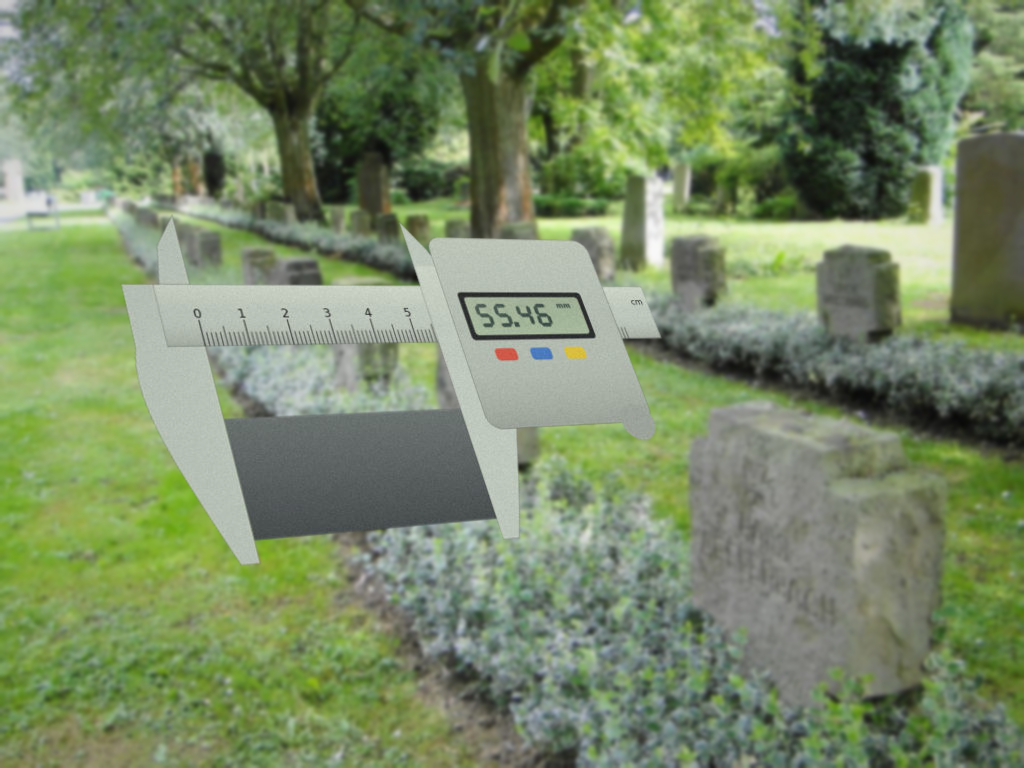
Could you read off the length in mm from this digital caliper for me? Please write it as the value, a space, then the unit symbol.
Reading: 55.46 mm
